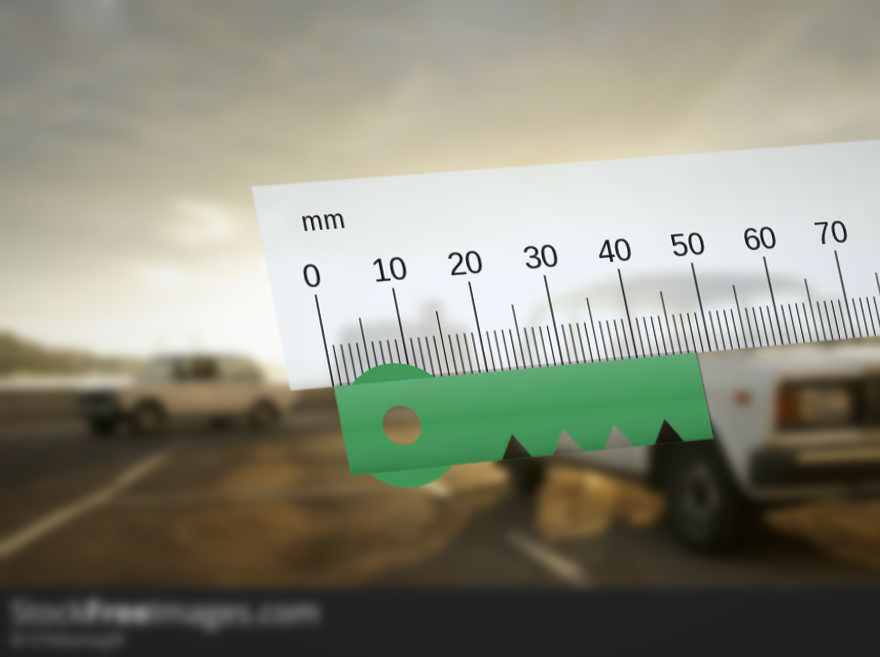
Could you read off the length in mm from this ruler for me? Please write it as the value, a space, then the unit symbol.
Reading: 48 mm
